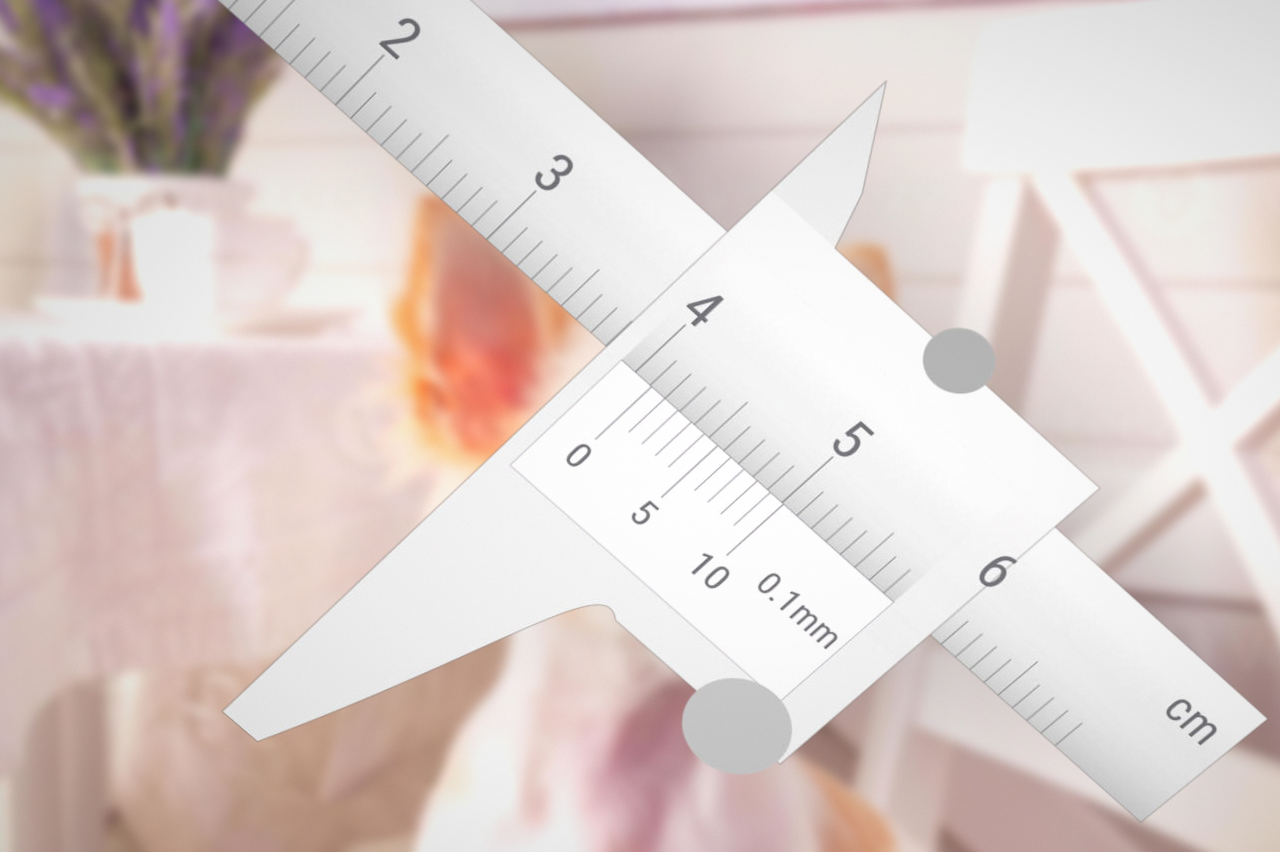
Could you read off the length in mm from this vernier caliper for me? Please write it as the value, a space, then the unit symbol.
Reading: 41.1 mm
